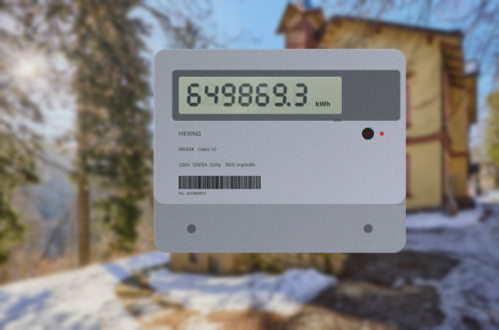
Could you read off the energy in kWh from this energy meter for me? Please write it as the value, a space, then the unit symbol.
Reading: 649869.3 kWh
